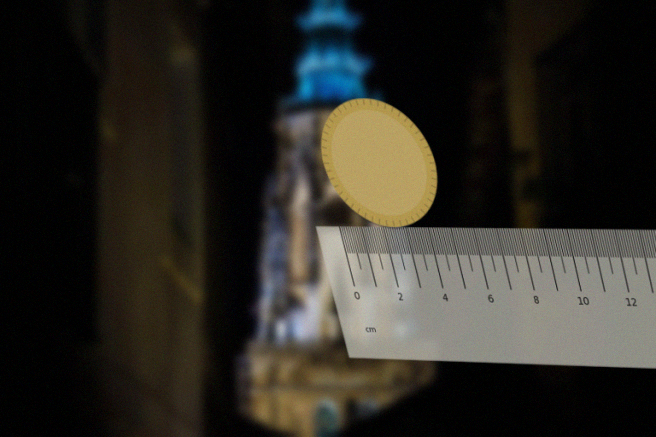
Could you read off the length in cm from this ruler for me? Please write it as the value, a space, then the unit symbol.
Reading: 5 cm
